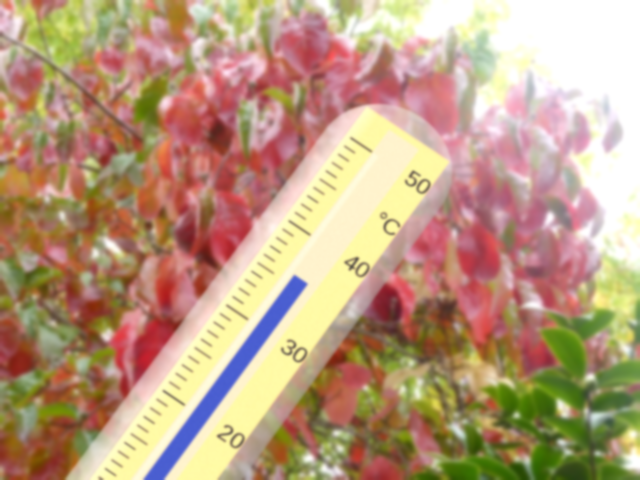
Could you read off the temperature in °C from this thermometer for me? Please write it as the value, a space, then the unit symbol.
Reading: 36 °C
